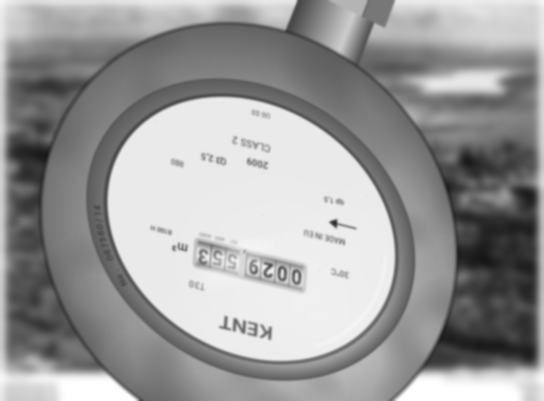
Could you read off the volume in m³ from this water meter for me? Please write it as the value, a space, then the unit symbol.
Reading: 29.553 m³
